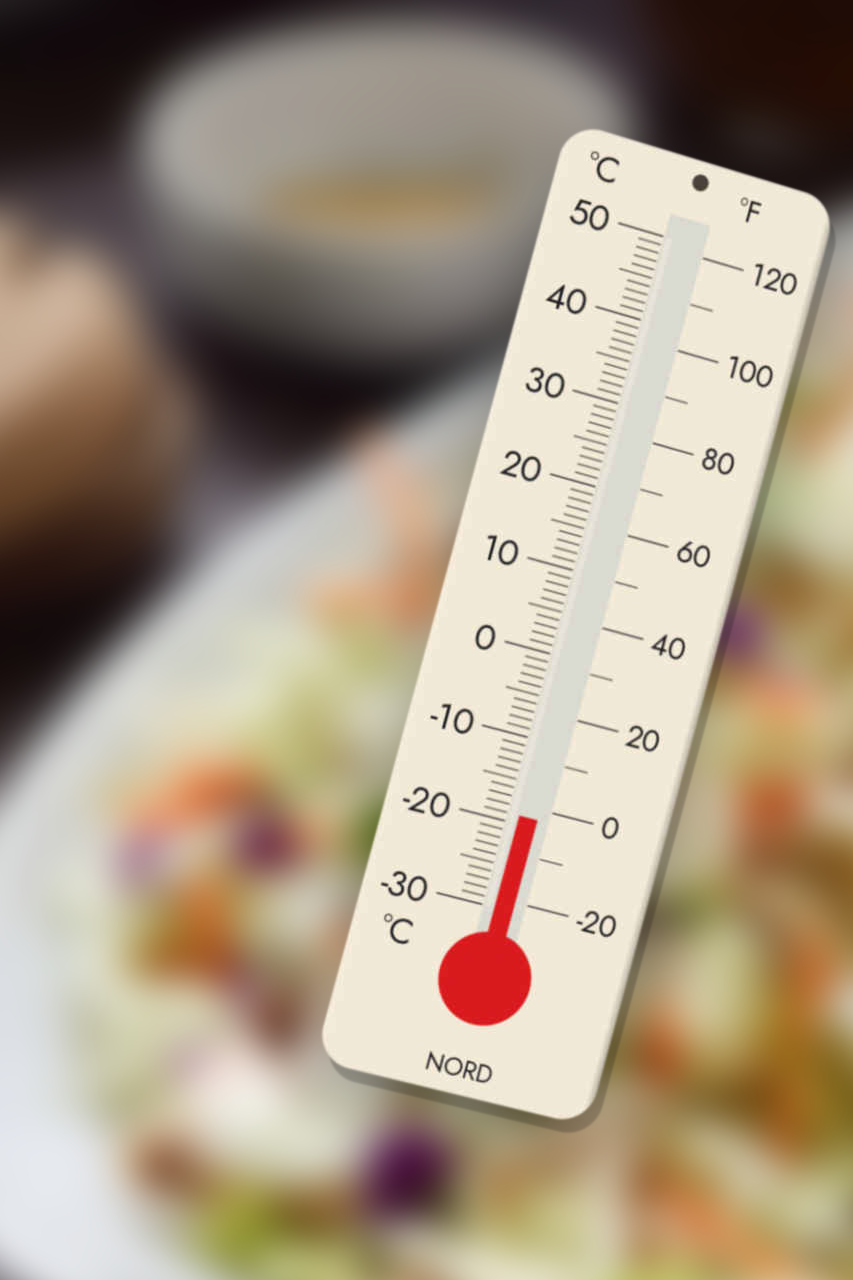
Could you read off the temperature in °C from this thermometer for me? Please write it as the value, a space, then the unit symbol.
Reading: -19 °C
